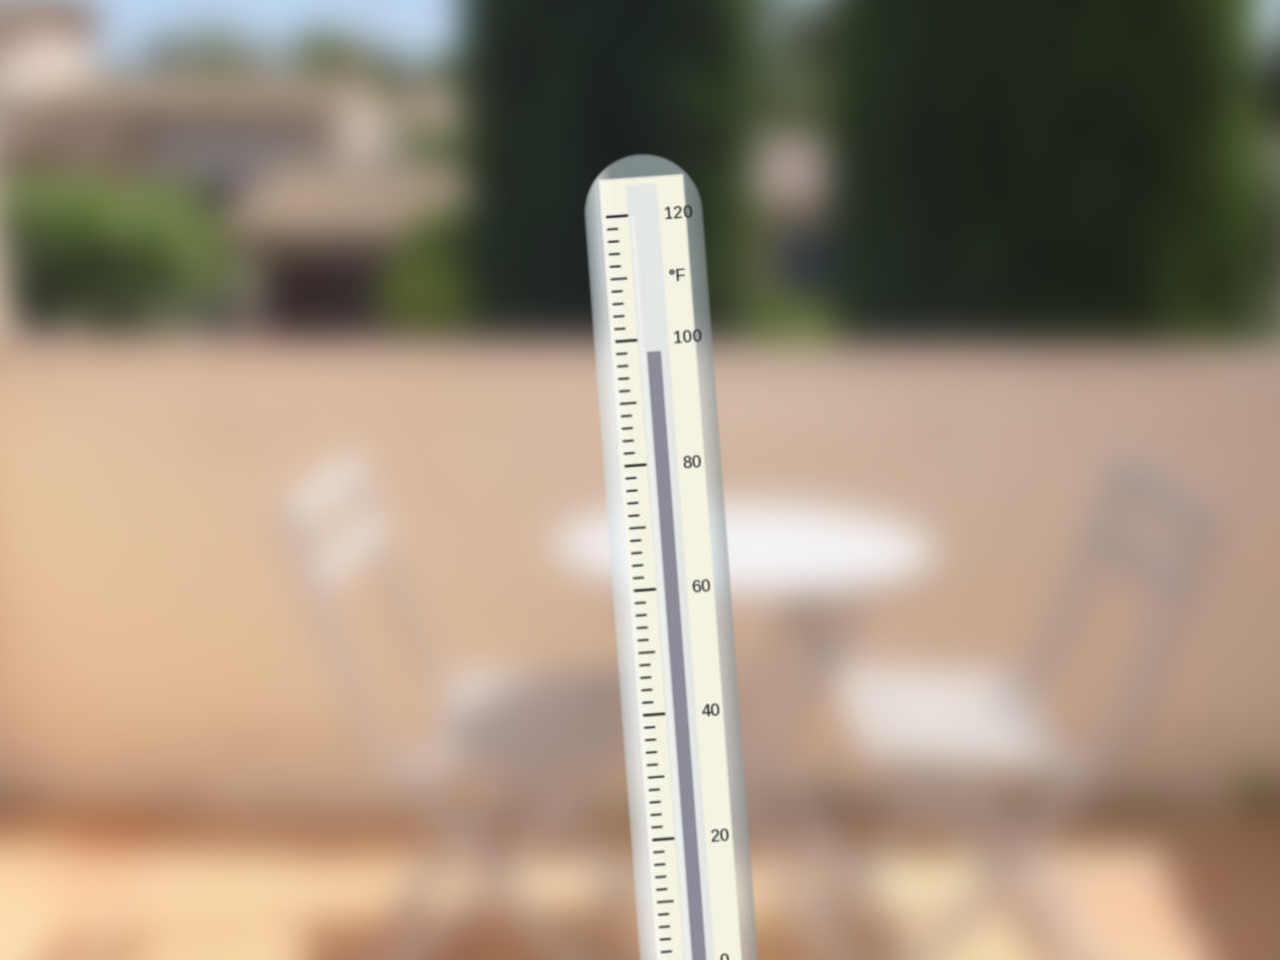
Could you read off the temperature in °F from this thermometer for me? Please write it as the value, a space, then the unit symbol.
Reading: 98 °F
